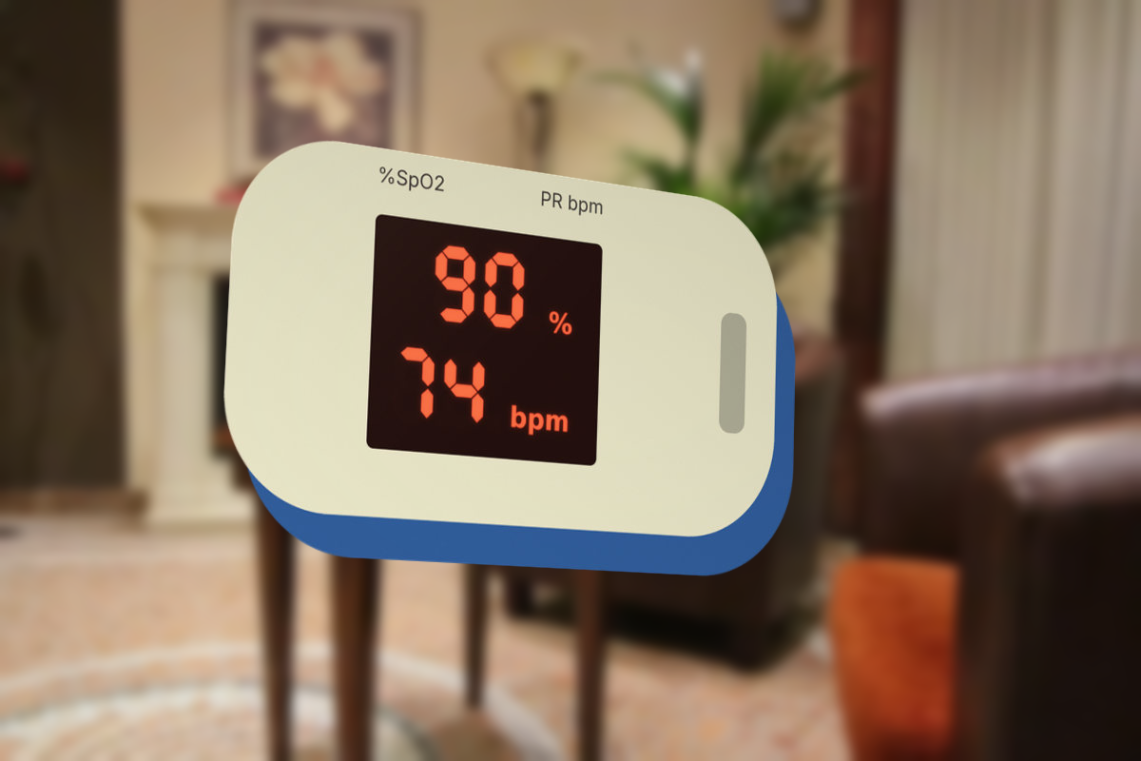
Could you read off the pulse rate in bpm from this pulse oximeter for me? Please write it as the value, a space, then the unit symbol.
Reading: 74 bpm
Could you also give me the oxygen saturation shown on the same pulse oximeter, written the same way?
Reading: 90 %
